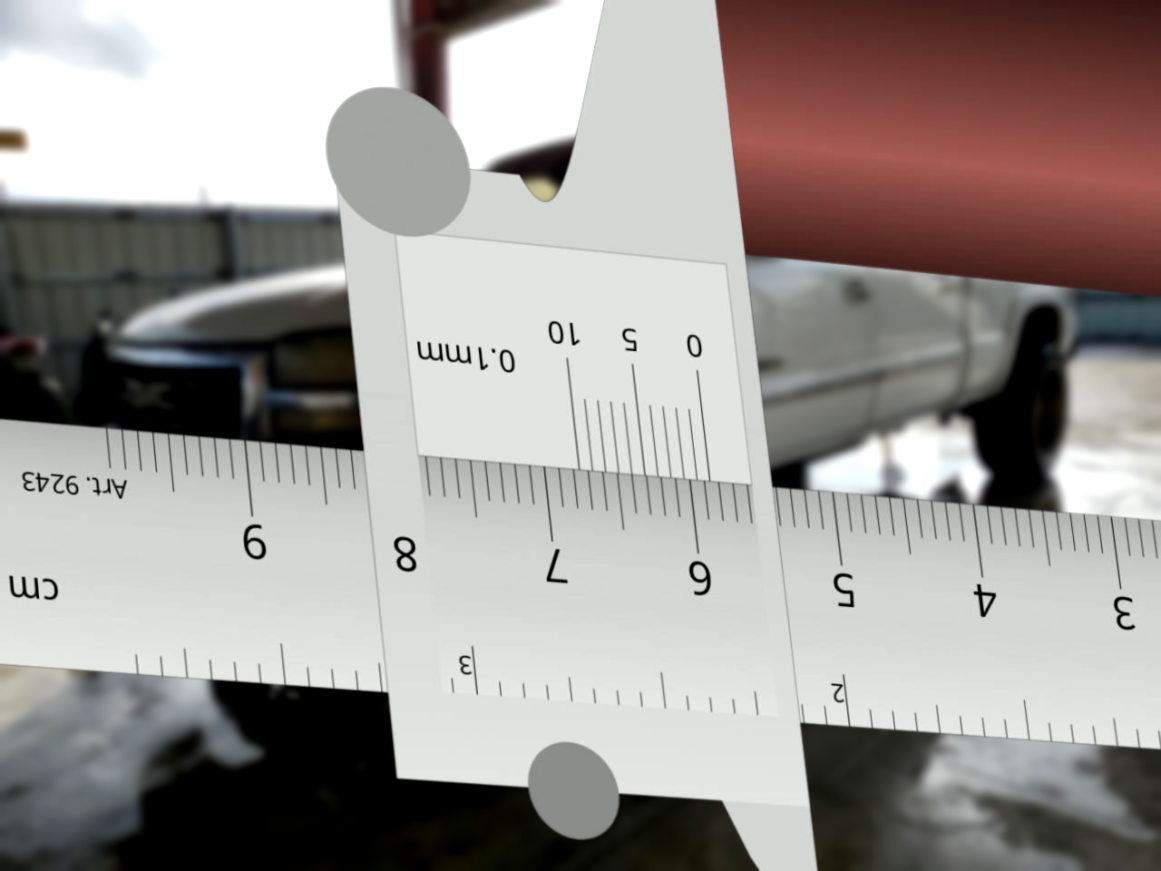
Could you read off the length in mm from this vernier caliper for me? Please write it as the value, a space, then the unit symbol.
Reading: 58.6 mm
